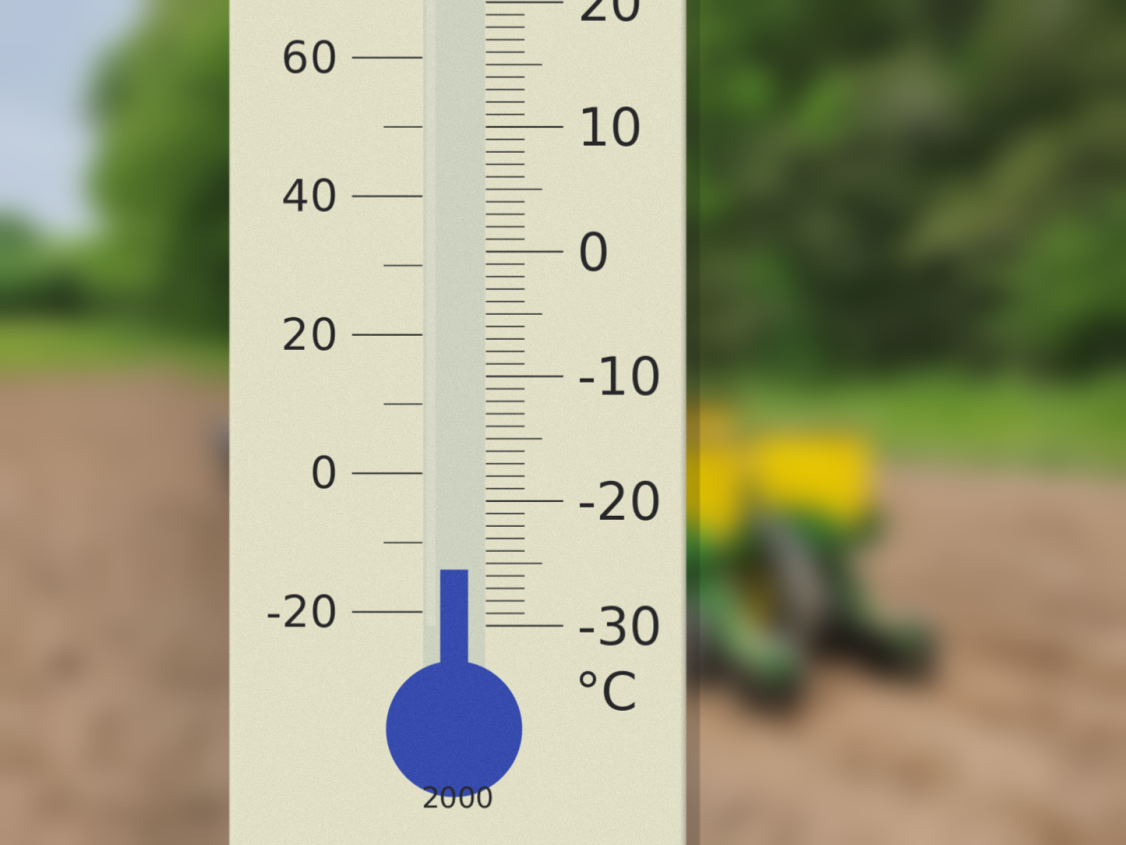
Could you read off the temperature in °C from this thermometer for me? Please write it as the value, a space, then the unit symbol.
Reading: -25.5 °C
